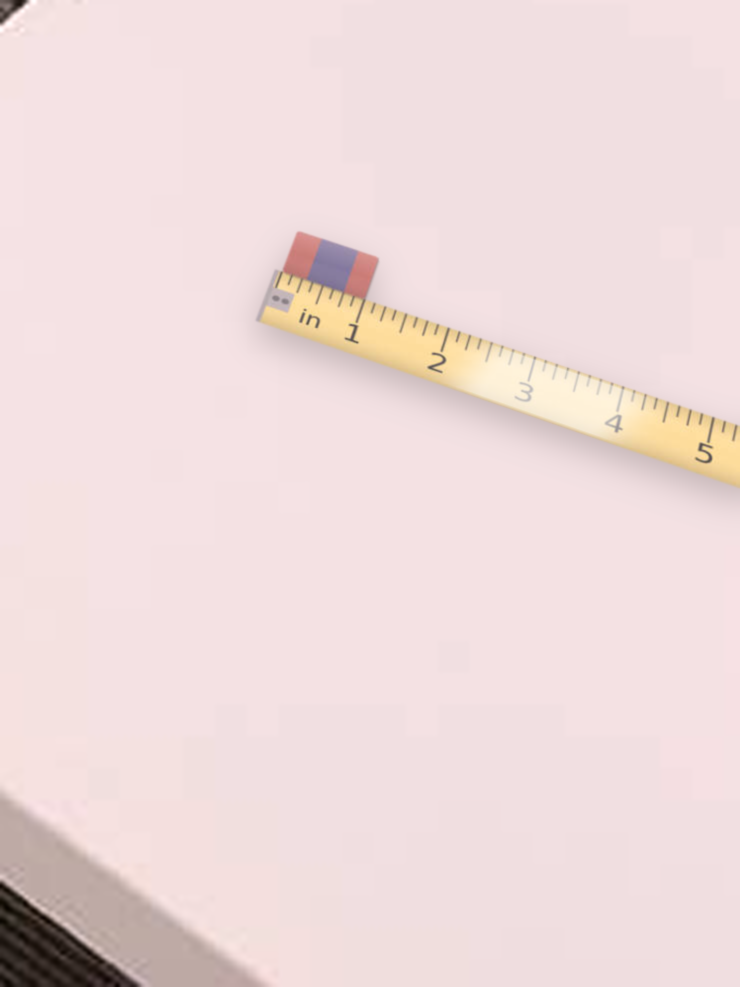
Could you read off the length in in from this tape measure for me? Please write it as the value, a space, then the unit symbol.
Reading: 1 in
